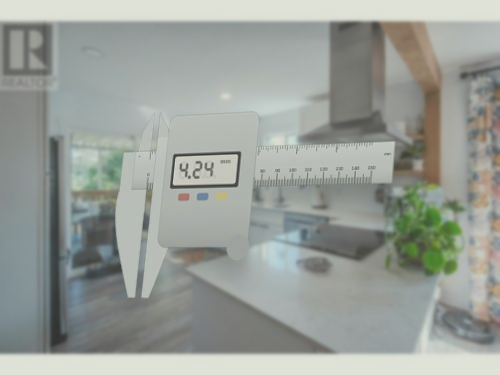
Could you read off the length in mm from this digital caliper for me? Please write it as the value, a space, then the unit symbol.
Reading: 4.24 mm
